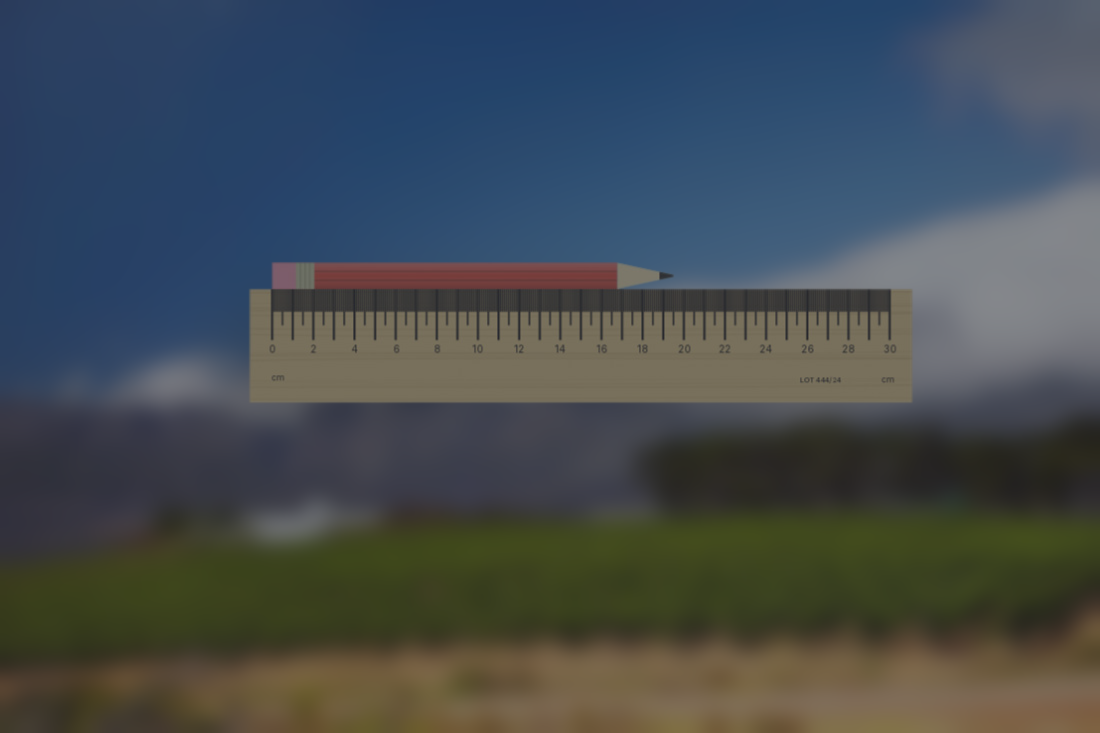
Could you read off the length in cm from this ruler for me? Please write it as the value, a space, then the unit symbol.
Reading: 19.5 cm
